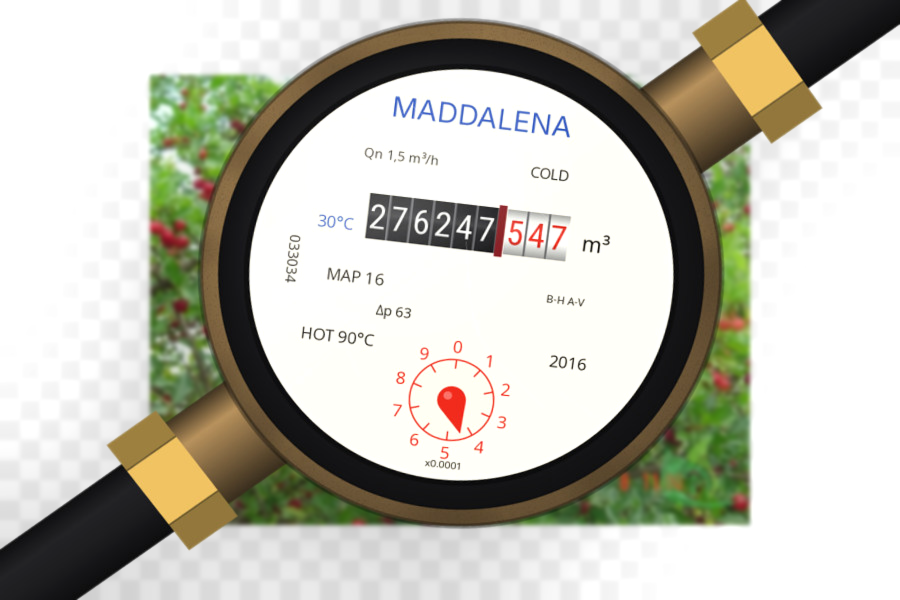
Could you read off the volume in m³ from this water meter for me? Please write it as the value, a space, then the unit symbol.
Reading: 276247.5474 m³
